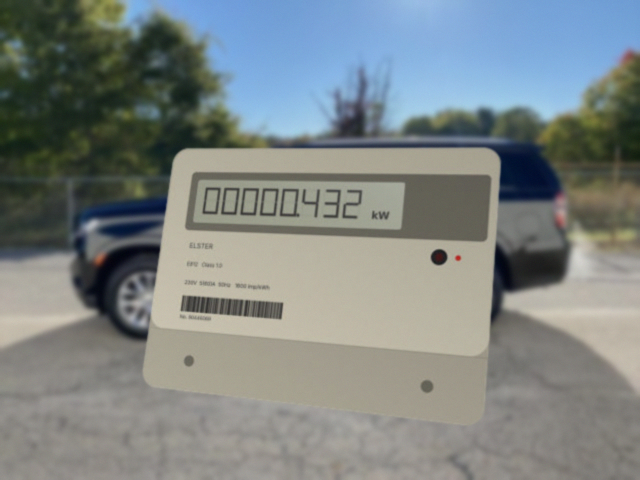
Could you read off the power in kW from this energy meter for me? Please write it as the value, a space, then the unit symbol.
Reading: 0.432 kW
